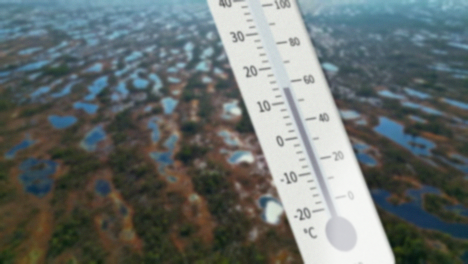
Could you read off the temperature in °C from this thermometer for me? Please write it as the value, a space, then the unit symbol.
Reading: 14 °C
